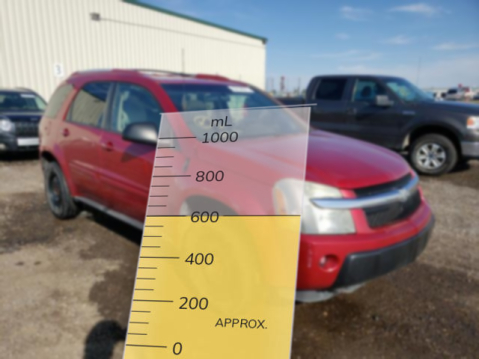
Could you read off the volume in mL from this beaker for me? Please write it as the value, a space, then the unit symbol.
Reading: 600 mL
